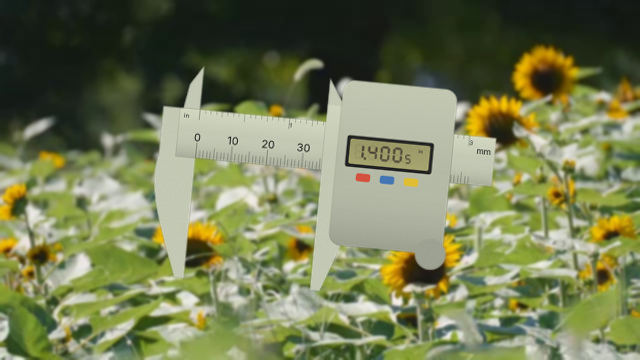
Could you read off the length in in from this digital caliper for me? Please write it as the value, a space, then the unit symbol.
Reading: 1.4005 in
